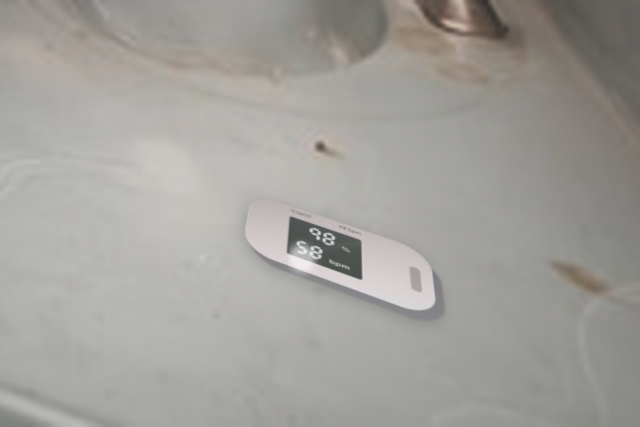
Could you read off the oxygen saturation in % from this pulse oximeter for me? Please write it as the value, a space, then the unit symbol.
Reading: 98 %
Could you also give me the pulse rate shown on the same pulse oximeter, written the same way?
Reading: 58 bpm
